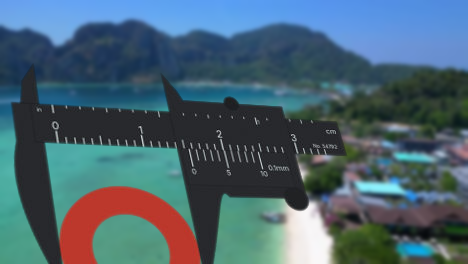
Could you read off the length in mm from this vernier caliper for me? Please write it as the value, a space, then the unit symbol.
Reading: 15.6 mm
